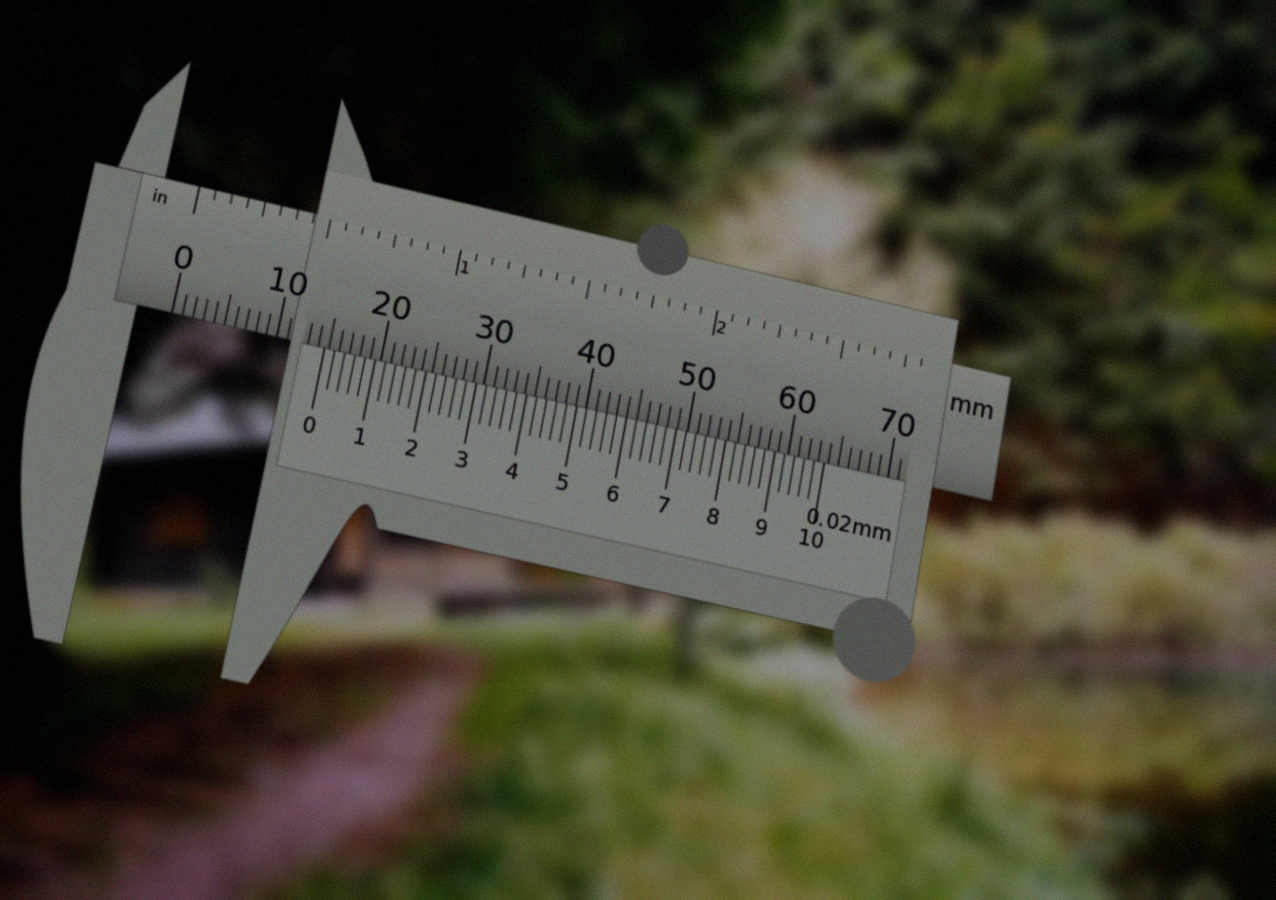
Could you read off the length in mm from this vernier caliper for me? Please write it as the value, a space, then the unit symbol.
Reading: 14.6 mm
